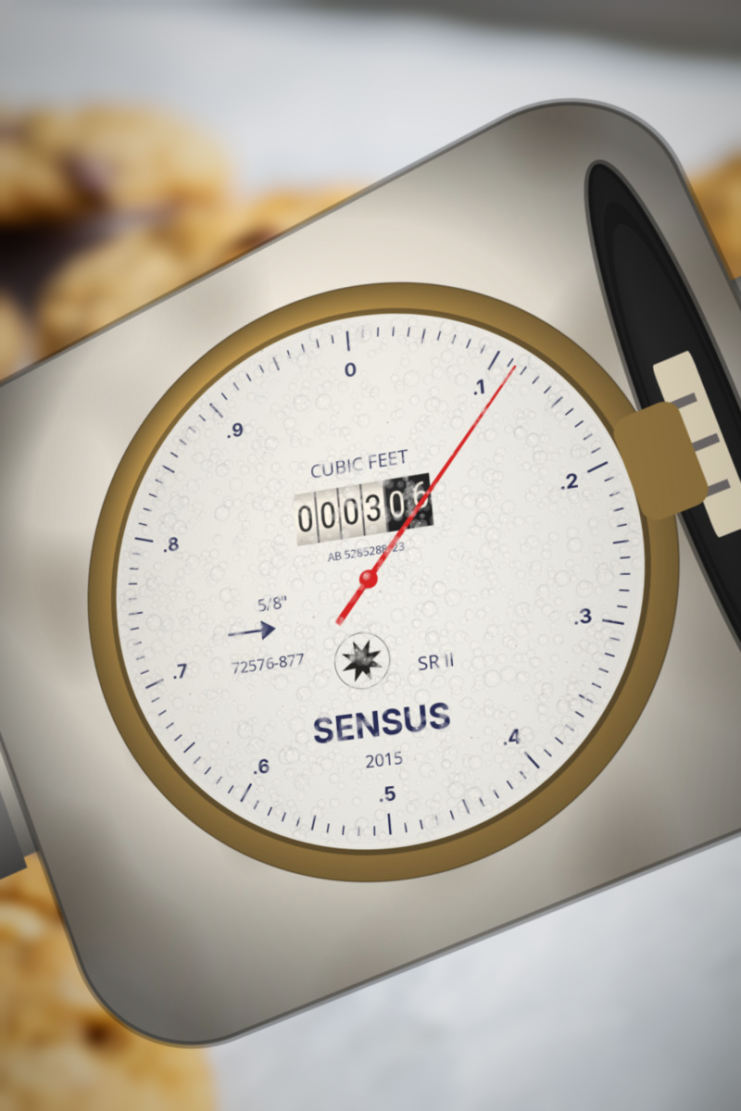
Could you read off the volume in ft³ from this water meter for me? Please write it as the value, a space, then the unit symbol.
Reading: 306.11 ft³
